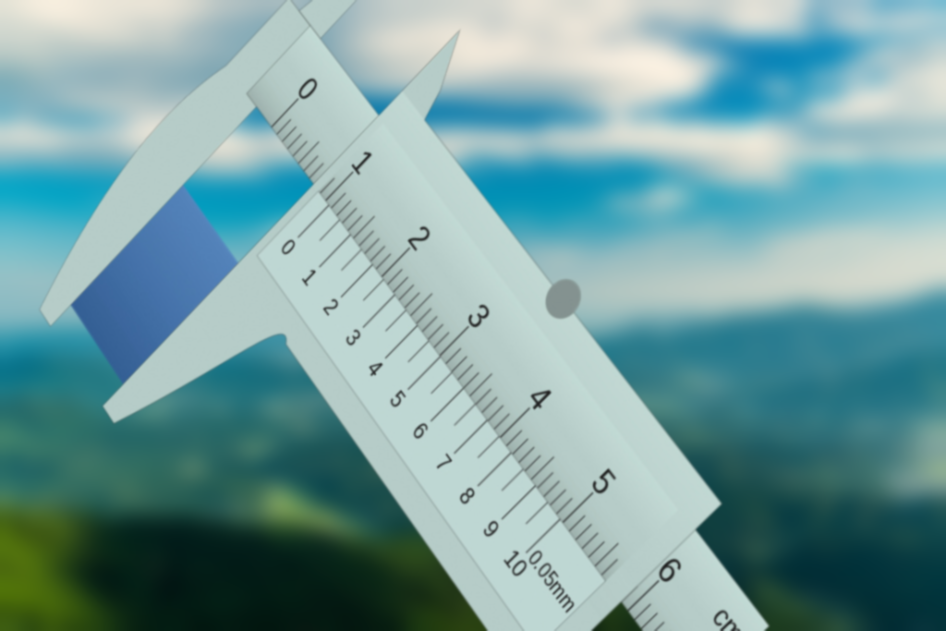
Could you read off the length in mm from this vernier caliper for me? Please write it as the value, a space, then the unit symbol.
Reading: 10.6 mm
